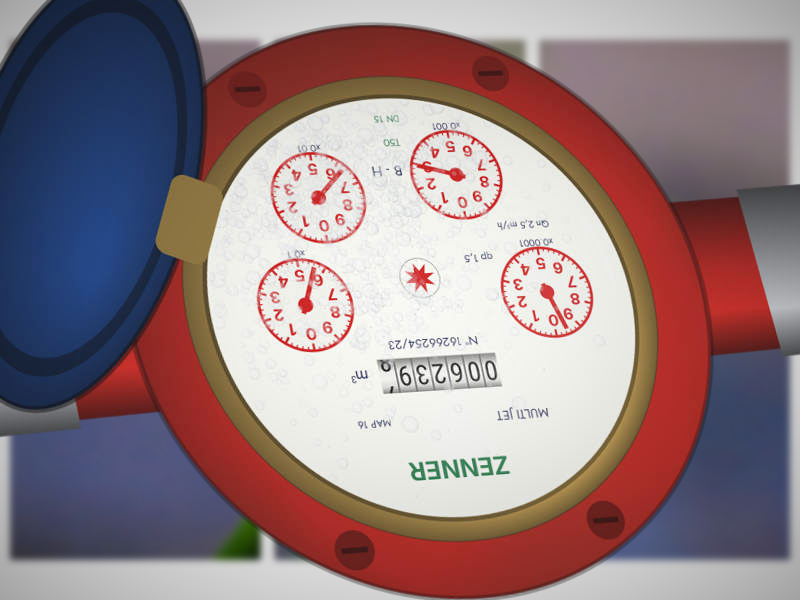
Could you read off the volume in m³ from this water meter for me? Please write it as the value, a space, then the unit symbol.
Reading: 62397.5629 m³
